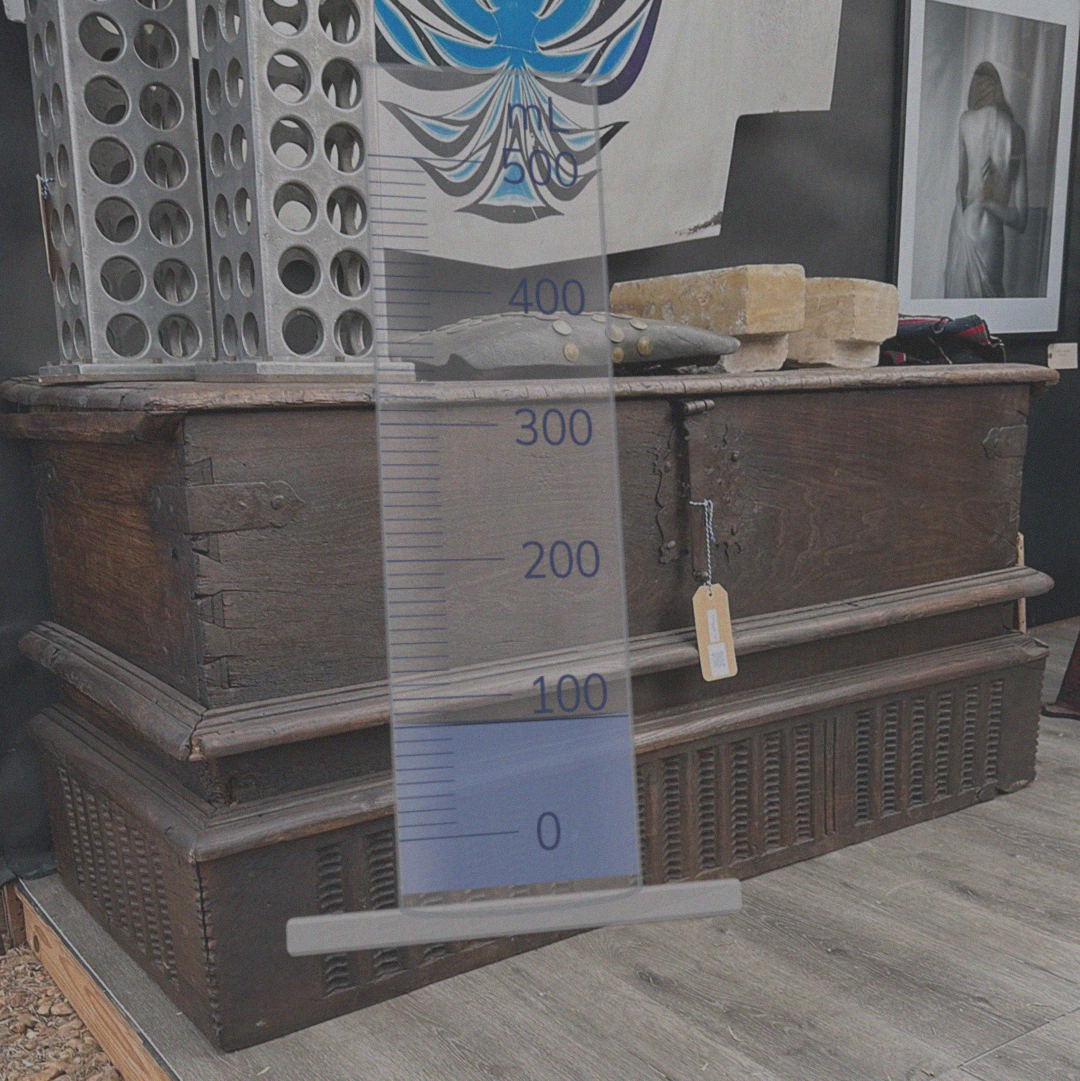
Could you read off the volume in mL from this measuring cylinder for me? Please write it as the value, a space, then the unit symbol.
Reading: 80 mL
